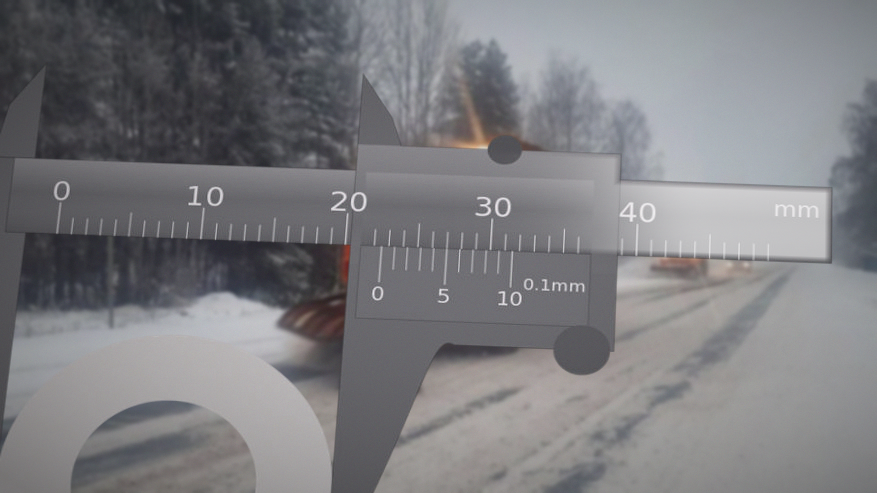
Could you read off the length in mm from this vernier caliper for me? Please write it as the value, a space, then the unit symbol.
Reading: 22.5 mm
